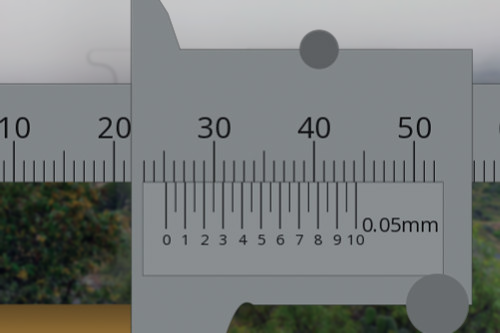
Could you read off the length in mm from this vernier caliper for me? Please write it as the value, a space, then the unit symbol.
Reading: 25.2 mm
